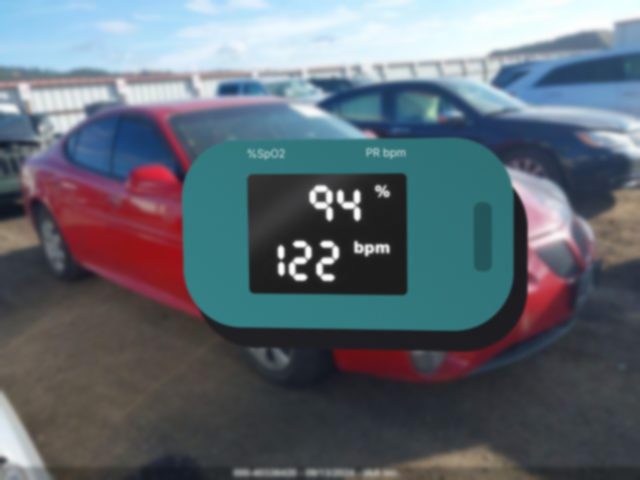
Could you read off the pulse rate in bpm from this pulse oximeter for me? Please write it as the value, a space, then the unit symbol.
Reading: 122 bpm
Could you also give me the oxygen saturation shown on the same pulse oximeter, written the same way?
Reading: 94 %
